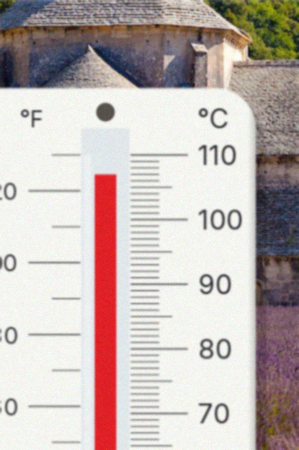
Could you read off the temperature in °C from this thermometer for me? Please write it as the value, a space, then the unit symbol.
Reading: 107 °C
